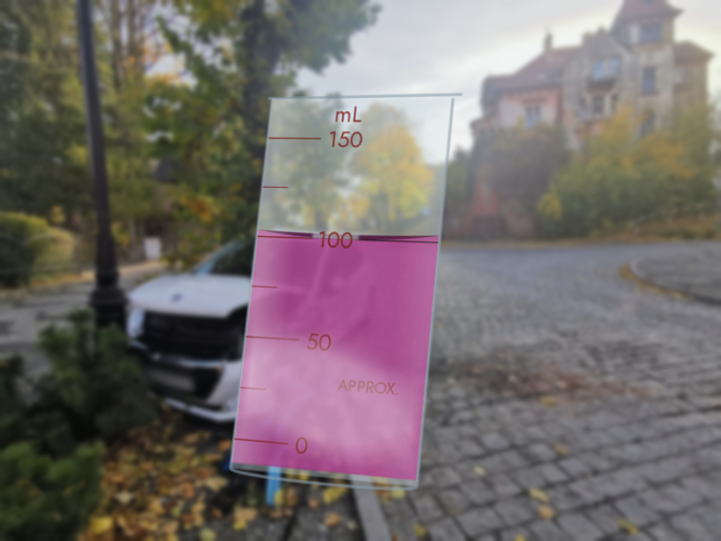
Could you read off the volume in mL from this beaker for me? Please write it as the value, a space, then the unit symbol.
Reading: 100 mL
